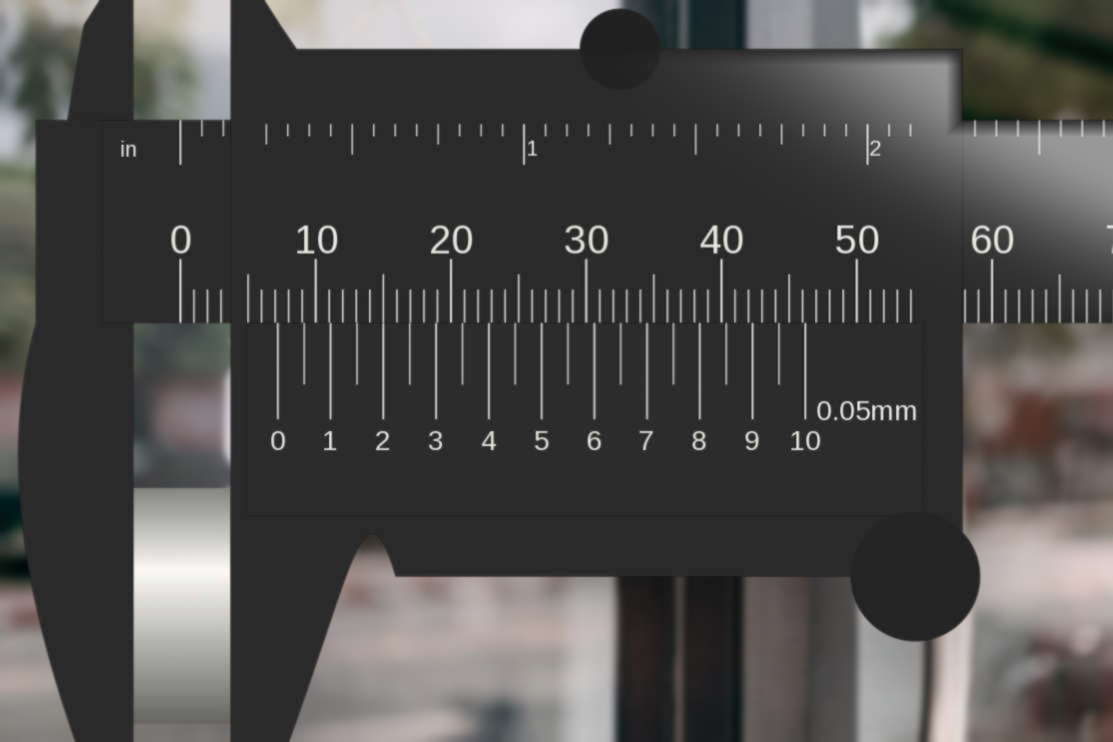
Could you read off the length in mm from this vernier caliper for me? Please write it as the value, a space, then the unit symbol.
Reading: 7.2 mm
